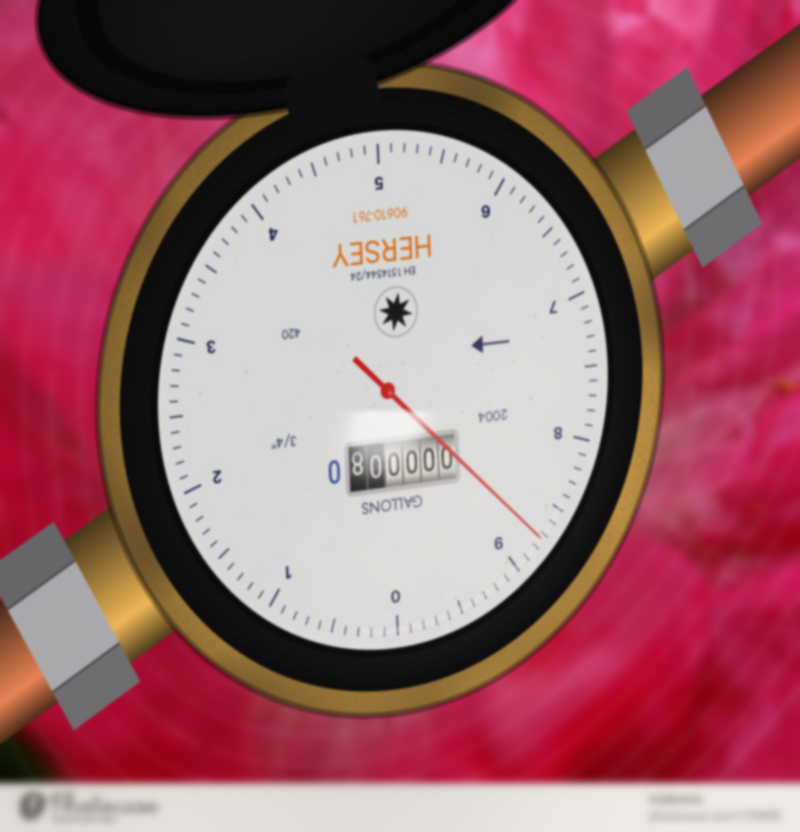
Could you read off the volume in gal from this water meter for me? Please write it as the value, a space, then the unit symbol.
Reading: 78.7 gal
